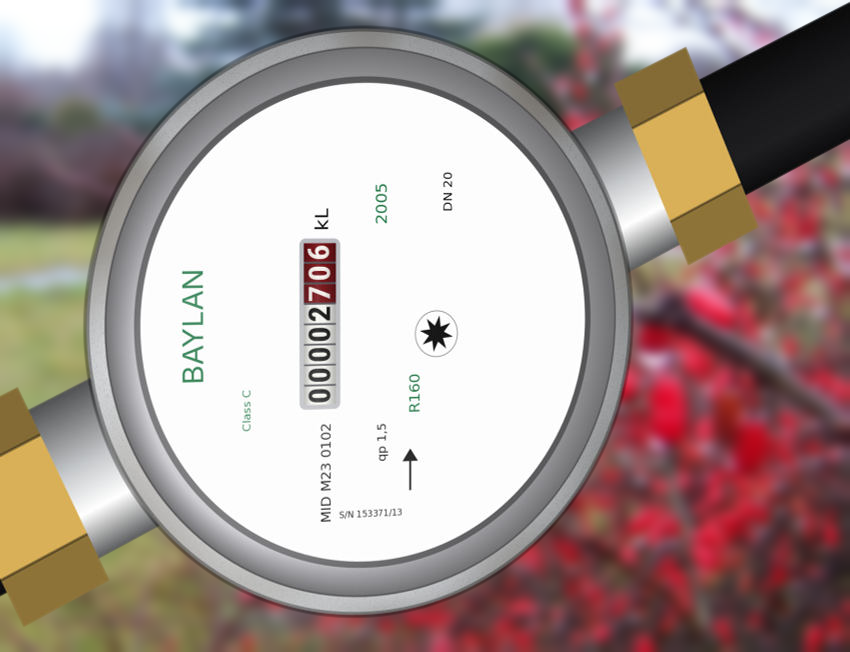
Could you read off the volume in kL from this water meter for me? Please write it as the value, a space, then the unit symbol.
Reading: 2.706 kL
